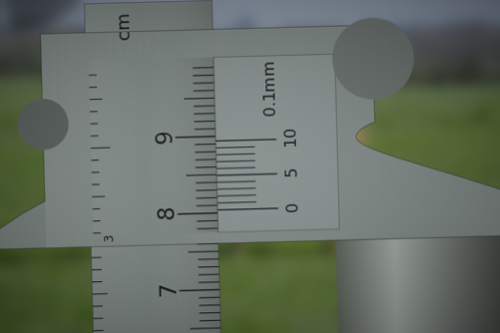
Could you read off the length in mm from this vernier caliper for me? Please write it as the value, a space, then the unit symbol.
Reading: 80.4 mm
